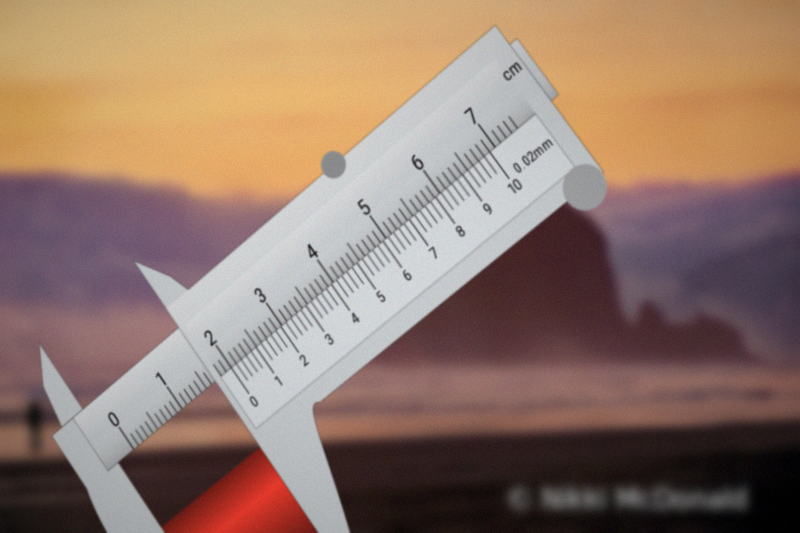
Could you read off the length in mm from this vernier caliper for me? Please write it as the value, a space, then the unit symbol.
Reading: 20.0 mm
